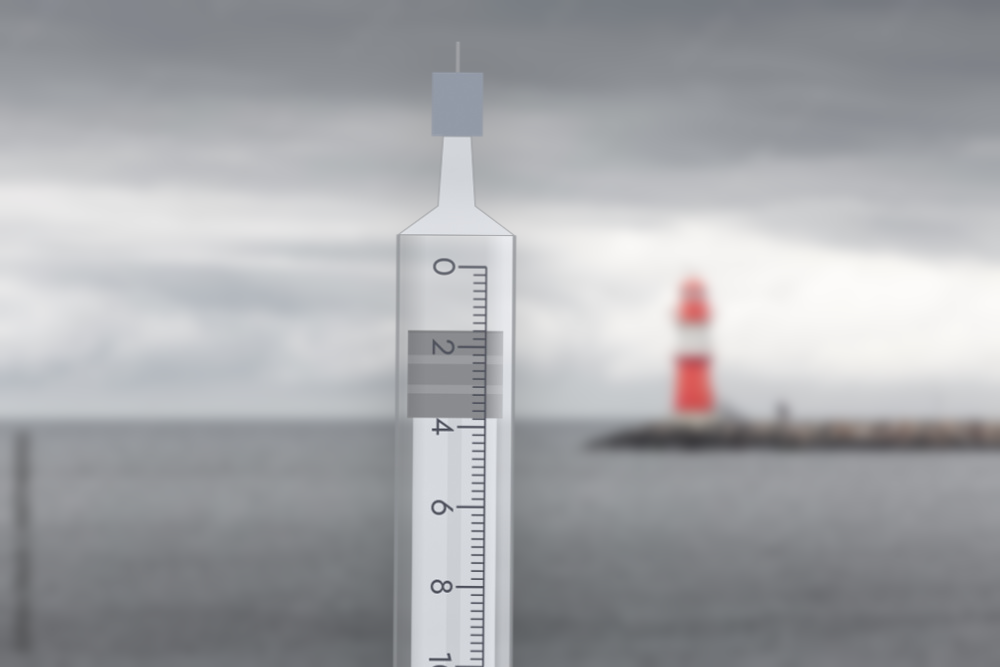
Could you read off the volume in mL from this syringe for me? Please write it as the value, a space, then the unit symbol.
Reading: 1.6 mL
